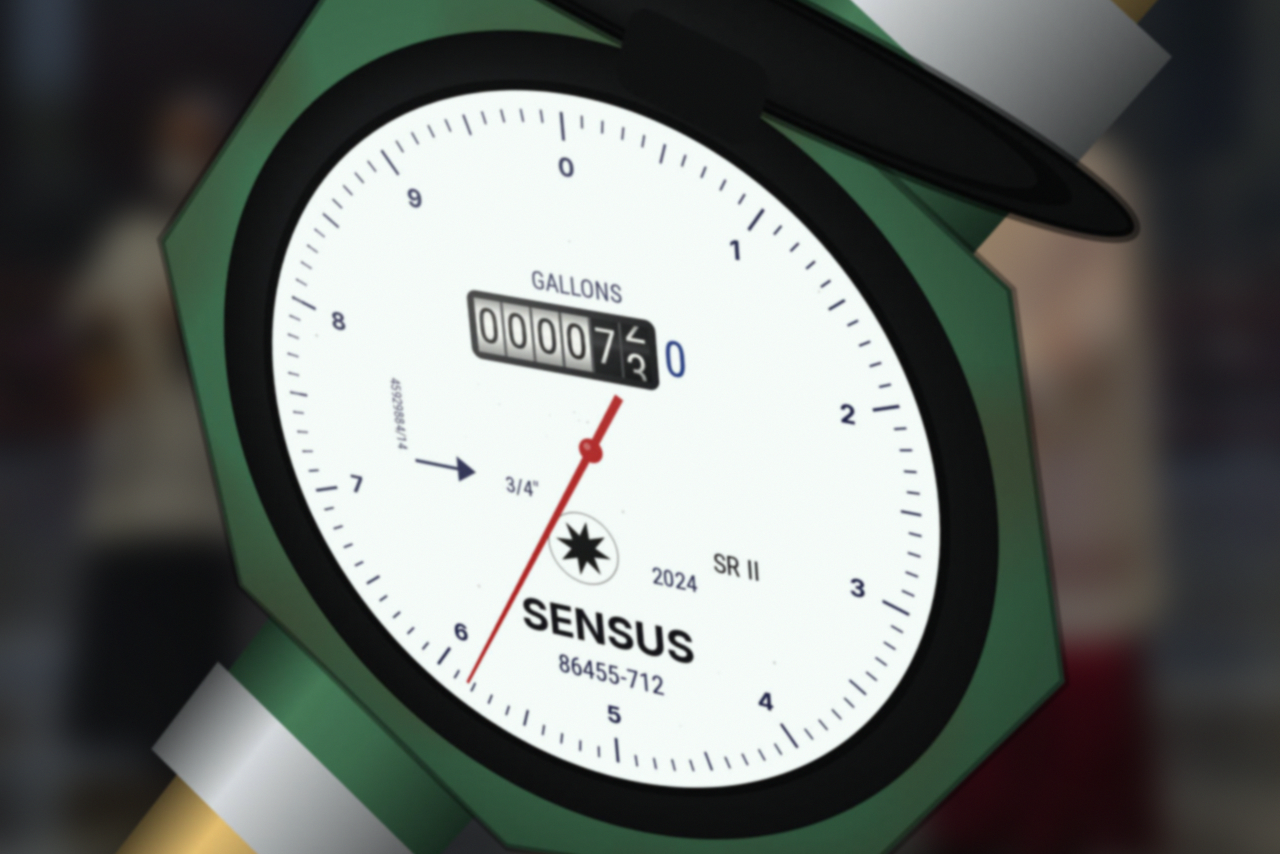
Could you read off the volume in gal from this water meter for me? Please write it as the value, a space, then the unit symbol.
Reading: 725.8 gal
